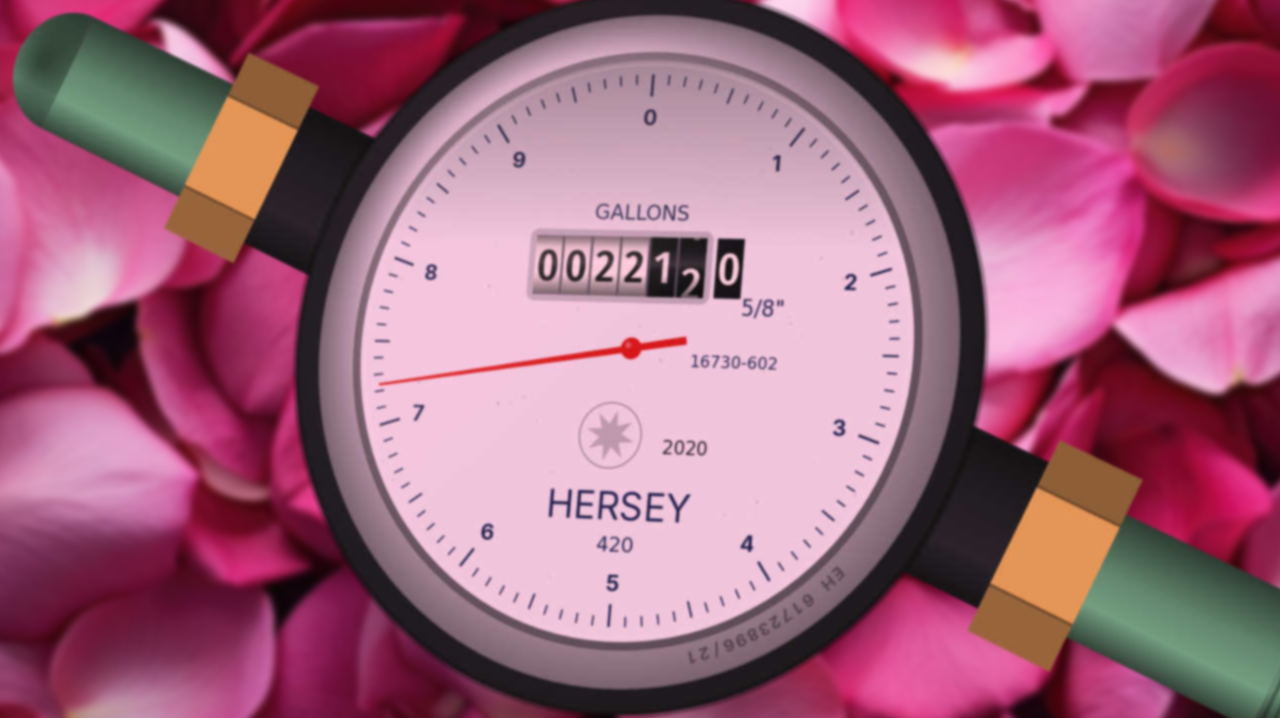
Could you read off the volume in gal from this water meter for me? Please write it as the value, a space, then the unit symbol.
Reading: 22117.2 gal
